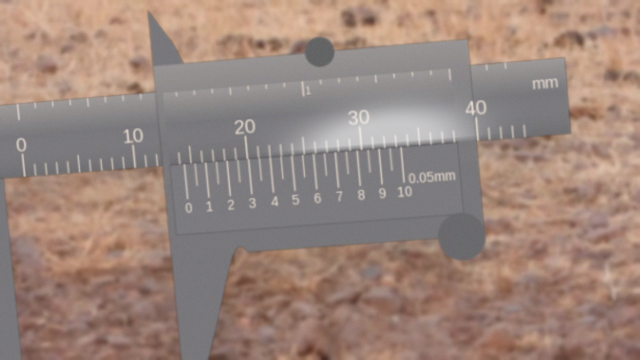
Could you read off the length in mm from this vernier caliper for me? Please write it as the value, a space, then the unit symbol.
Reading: 14.4 mm
